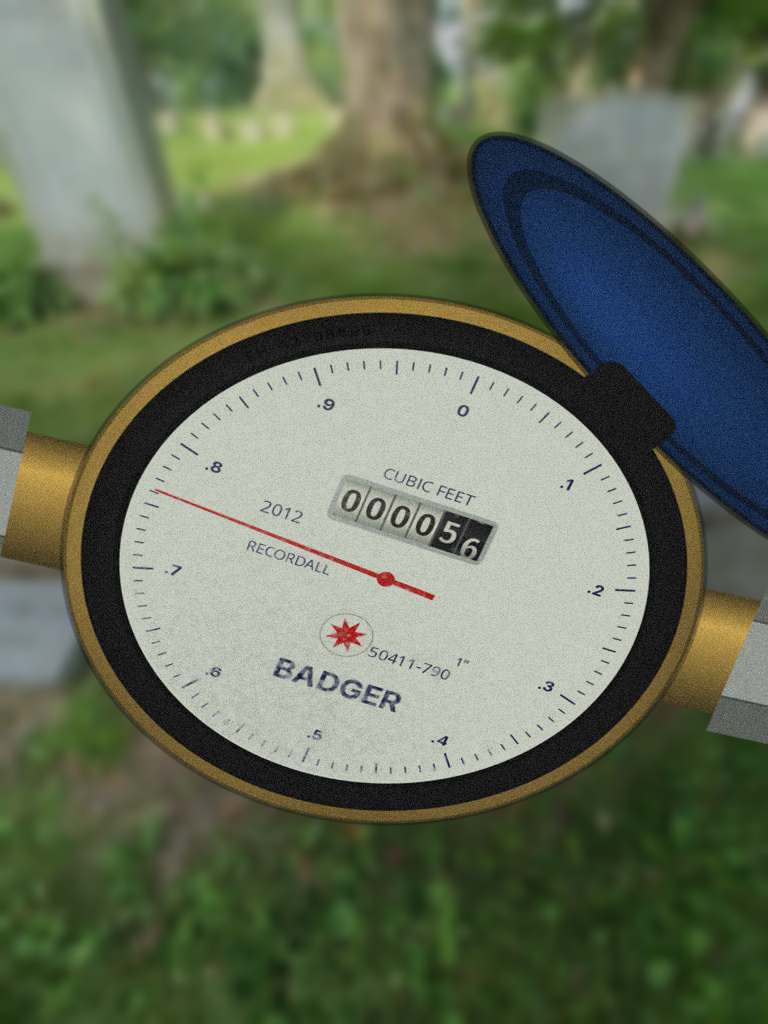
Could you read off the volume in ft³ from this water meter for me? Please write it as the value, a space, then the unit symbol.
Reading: 55.76 ft³
